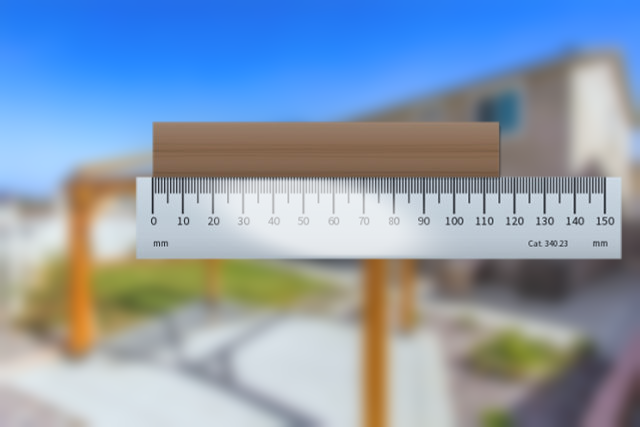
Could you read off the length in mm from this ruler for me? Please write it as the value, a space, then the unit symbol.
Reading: 115 mm
